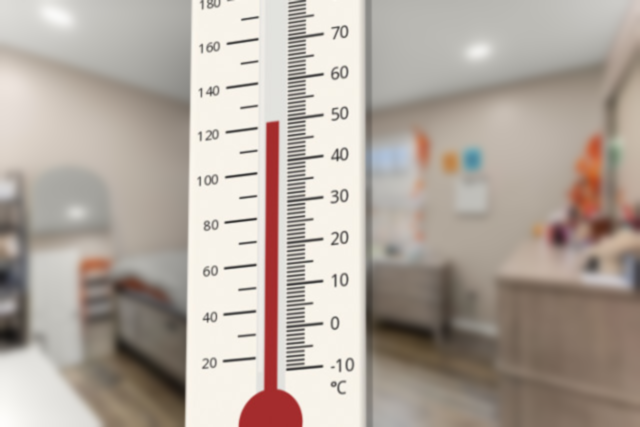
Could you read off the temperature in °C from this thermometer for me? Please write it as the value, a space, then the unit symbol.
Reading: 50 °C
